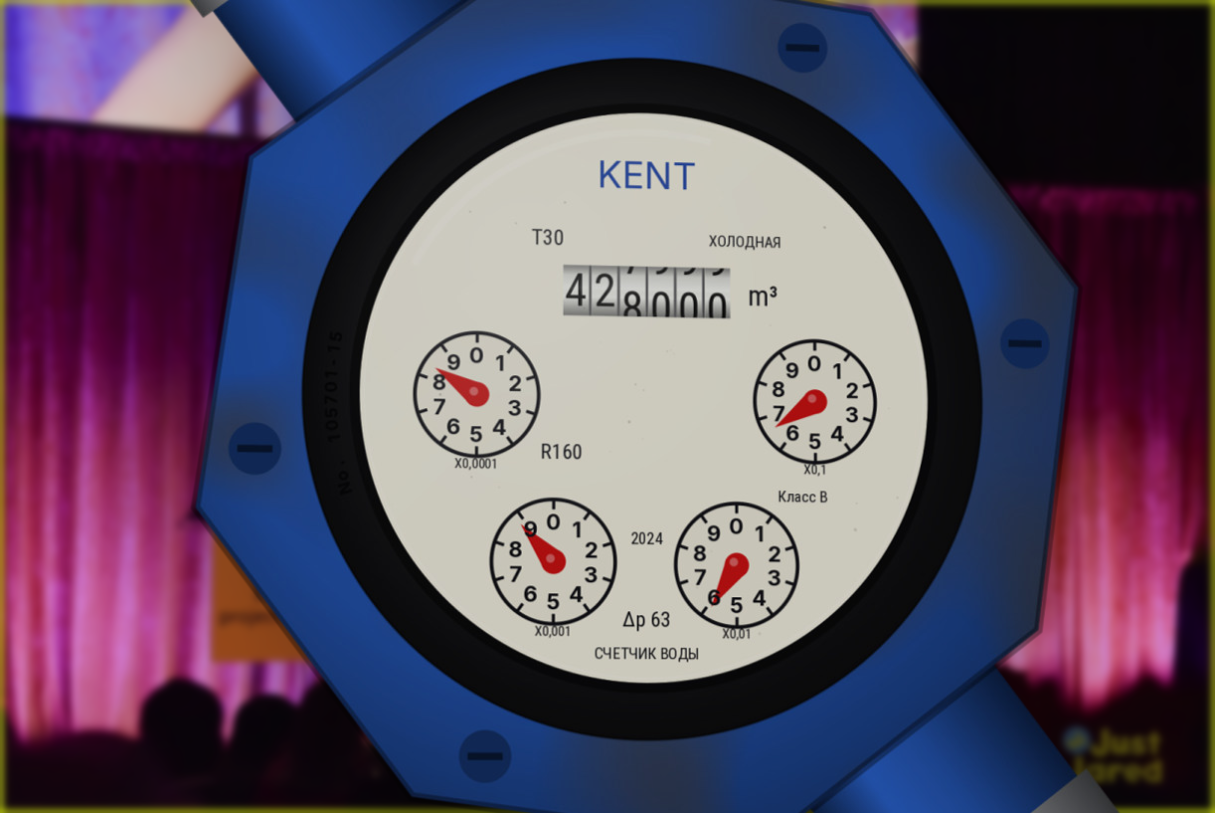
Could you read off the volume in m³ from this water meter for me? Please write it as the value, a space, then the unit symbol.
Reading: 427999.6588 m³
